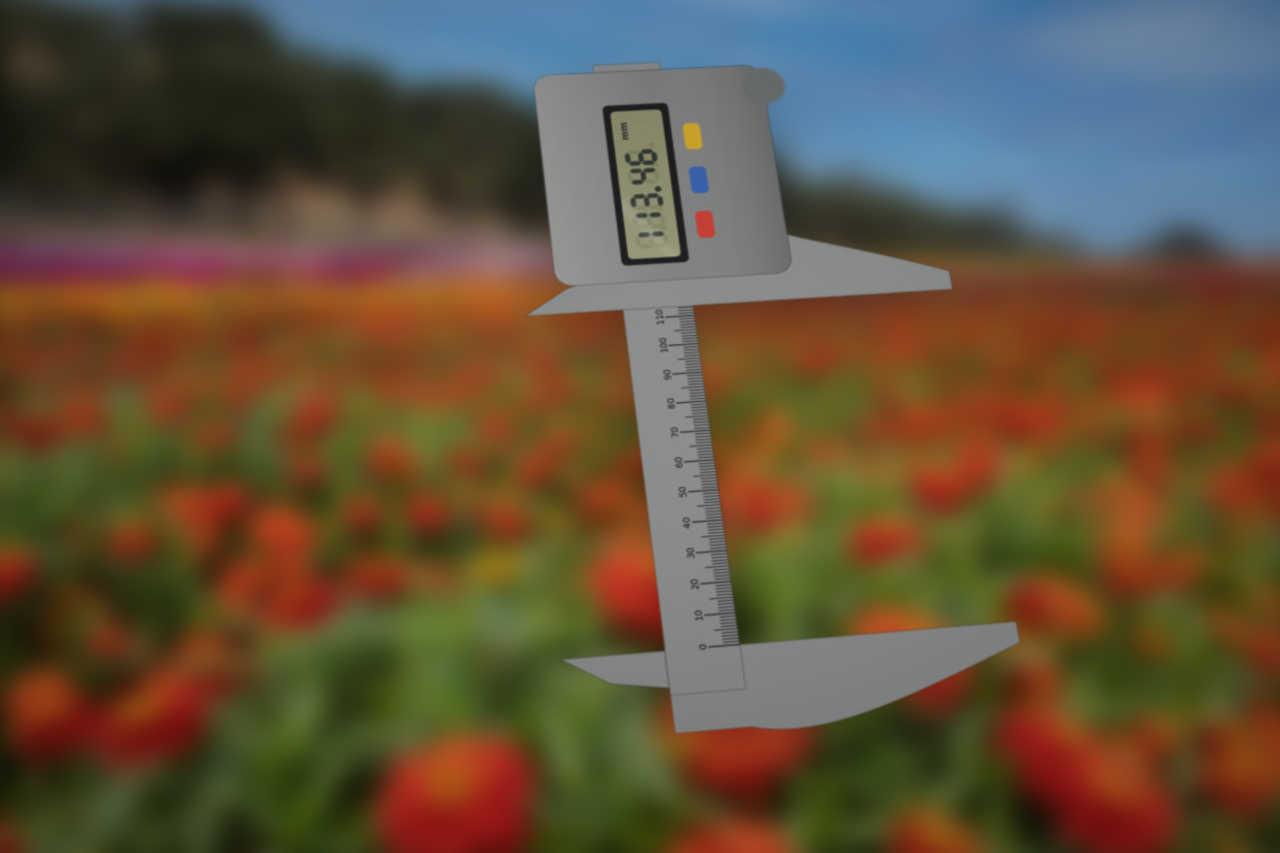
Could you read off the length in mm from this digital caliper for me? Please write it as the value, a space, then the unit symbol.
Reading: 113.46 mm
